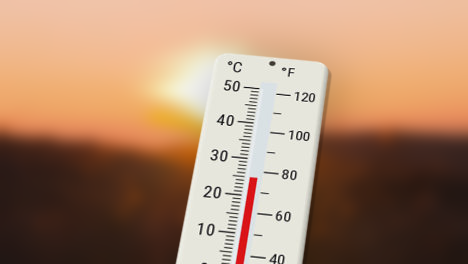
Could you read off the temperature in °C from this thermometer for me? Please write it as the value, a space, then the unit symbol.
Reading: 25 °C
